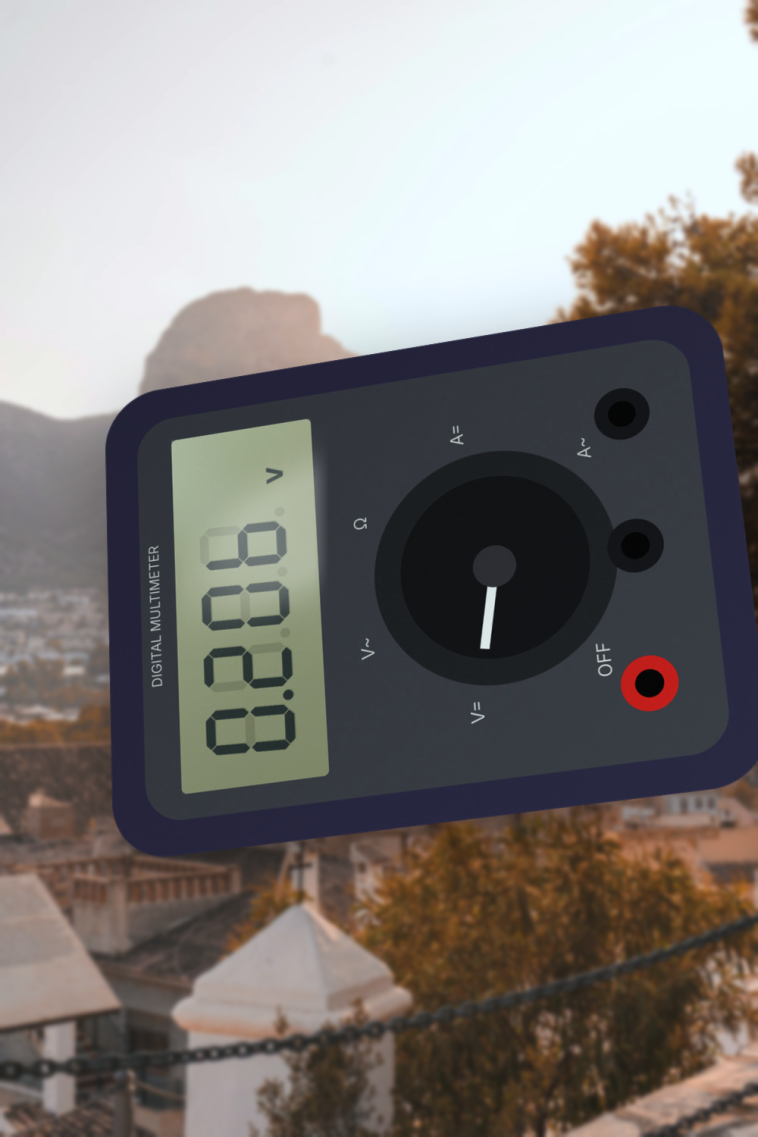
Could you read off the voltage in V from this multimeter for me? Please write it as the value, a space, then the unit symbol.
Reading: 0.206 V
